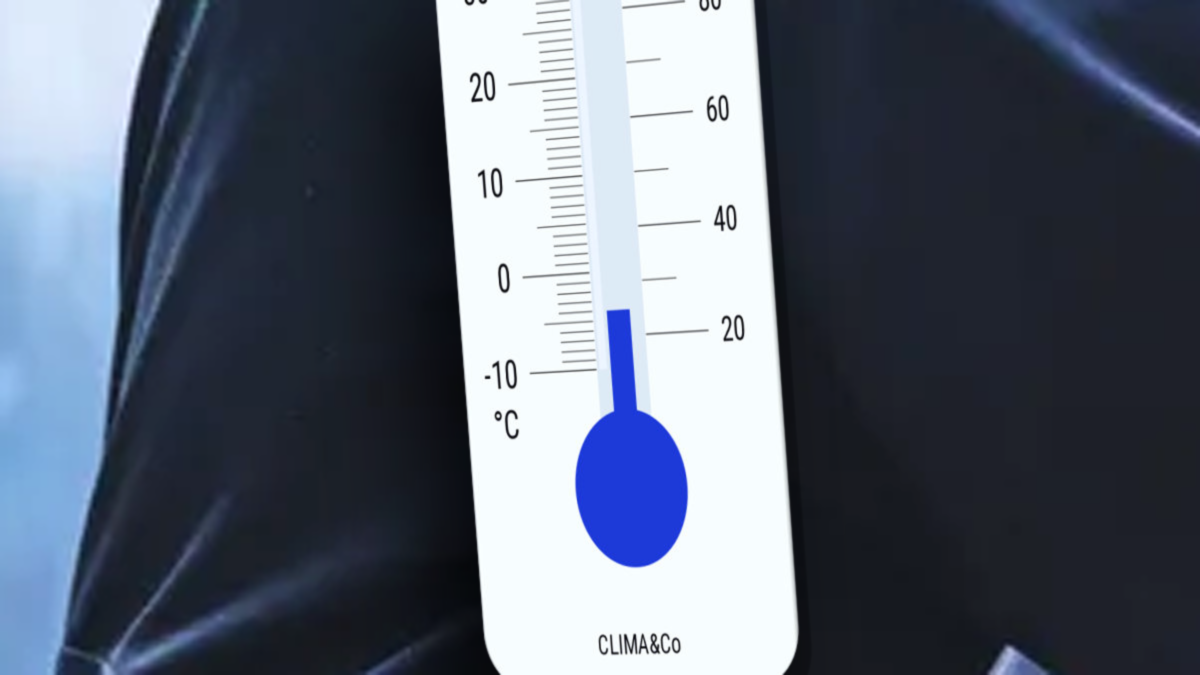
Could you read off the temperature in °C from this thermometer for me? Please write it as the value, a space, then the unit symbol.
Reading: -4 °C
